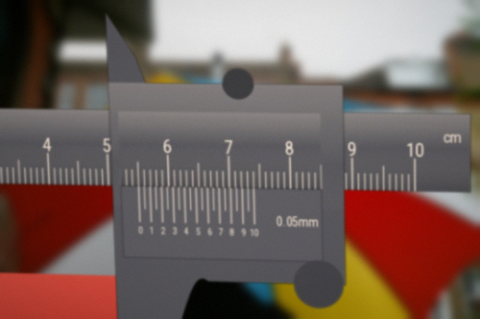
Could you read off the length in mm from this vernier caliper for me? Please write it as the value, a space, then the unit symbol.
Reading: 55.0 mm
